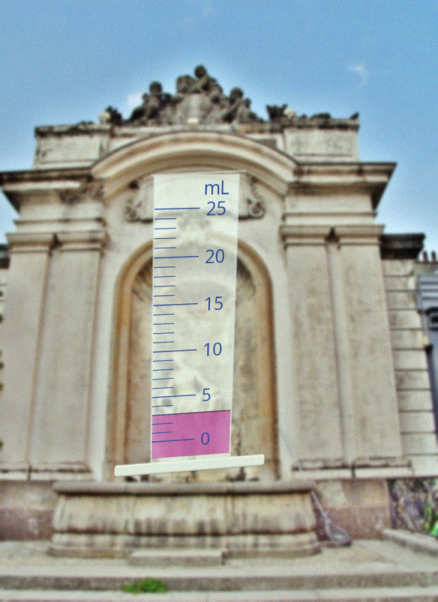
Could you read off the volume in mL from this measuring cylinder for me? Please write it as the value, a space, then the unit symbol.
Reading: 3 mL
